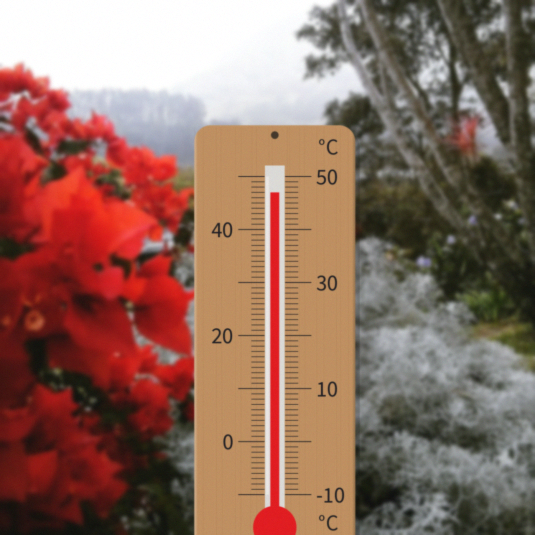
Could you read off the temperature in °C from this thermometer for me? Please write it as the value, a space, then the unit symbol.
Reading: 47 °C
